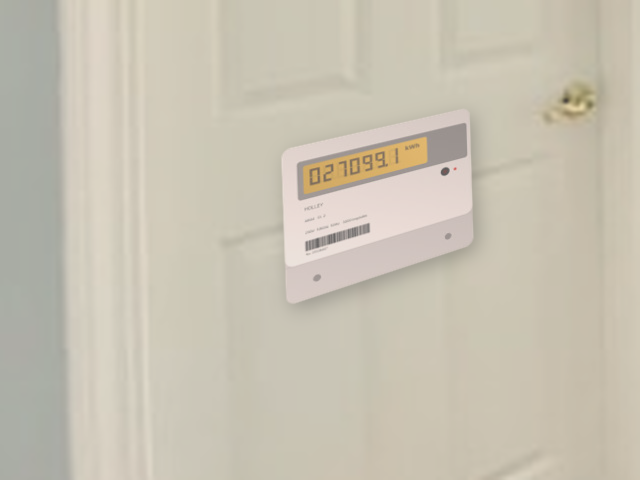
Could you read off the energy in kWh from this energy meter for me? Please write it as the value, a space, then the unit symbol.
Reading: 27099.1 kWh
